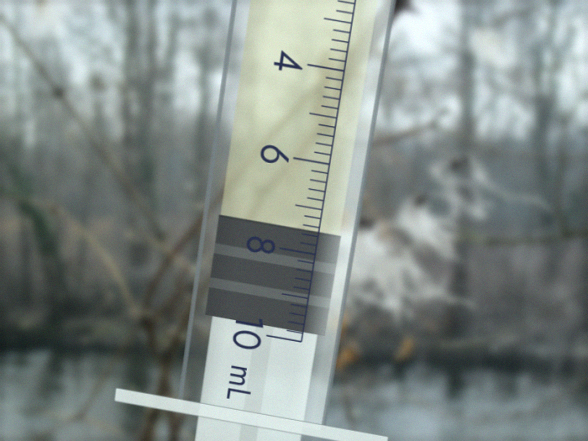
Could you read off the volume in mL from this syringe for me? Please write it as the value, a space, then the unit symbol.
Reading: 7.5 mL
